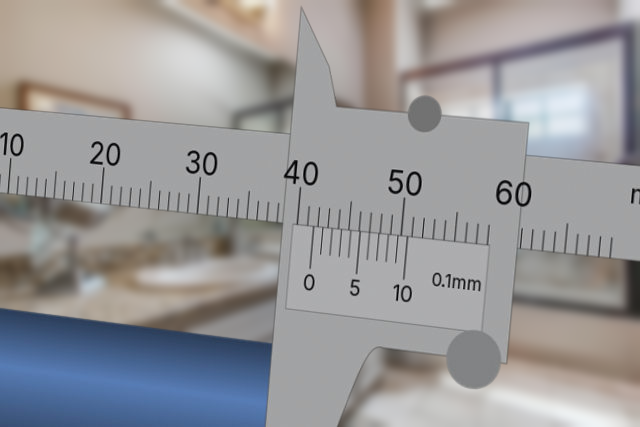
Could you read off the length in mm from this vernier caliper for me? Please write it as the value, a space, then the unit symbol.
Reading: 41.6 mm
